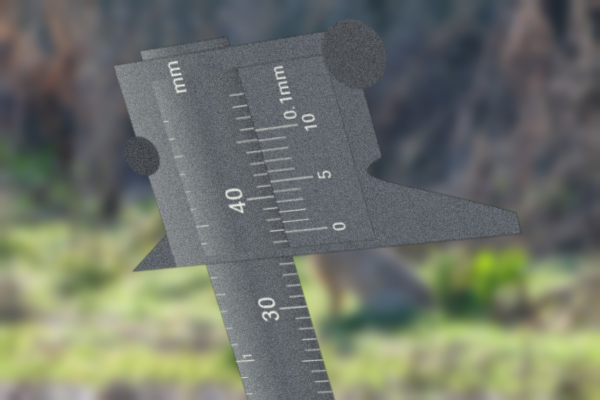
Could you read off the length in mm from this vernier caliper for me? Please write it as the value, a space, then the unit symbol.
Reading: 36.8 mm
